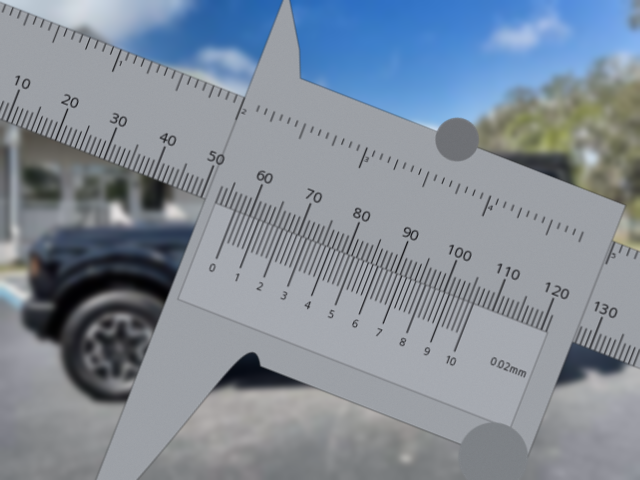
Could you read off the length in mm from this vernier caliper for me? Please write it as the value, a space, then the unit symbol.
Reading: 57.0 mm
